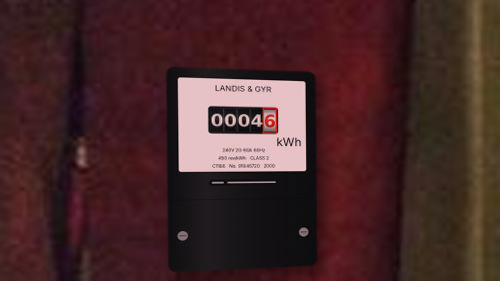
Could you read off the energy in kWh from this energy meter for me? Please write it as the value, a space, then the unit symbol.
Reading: 4.6 kWh
